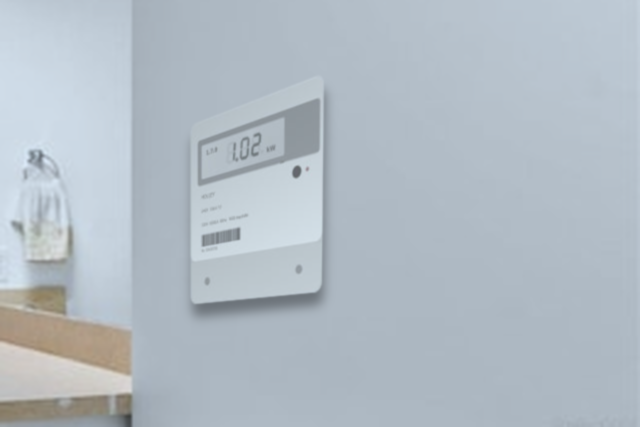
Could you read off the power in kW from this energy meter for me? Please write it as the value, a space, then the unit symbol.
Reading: 1.02 kW
